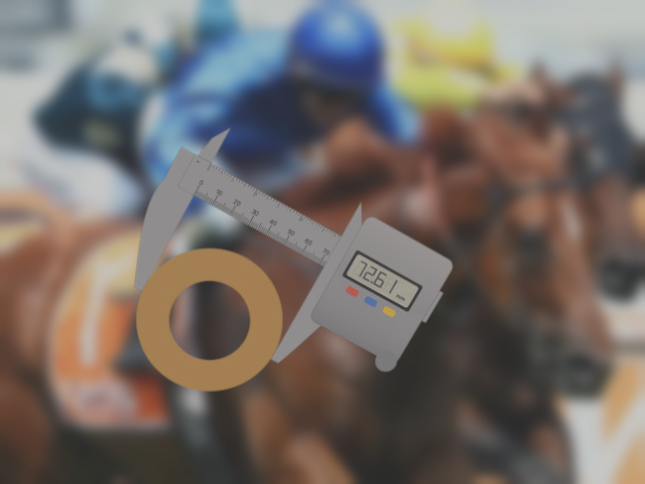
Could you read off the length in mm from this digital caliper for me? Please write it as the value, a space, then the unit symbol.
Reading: 72.61 mm
